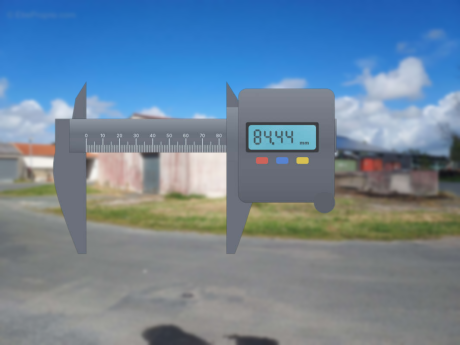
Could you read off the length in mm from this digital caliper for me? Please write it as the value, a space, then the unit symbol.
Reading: 84.44 mm
